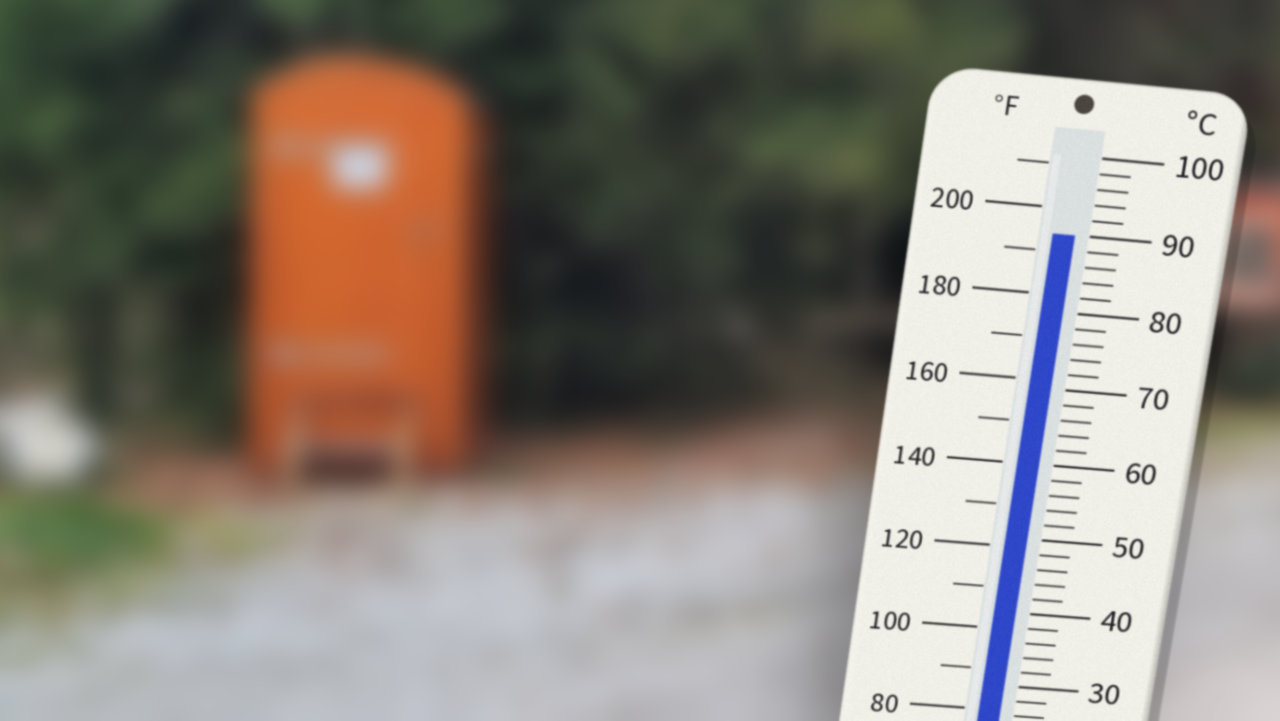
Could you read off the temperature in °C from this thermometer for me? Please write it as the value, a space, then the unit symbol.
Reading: 90 °C
